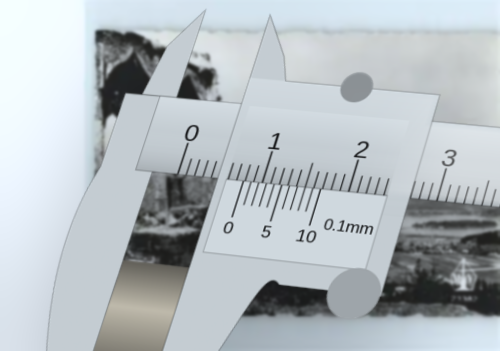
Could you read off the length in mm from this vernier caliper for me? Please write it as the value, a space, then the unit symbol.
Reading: 7.8 mm
